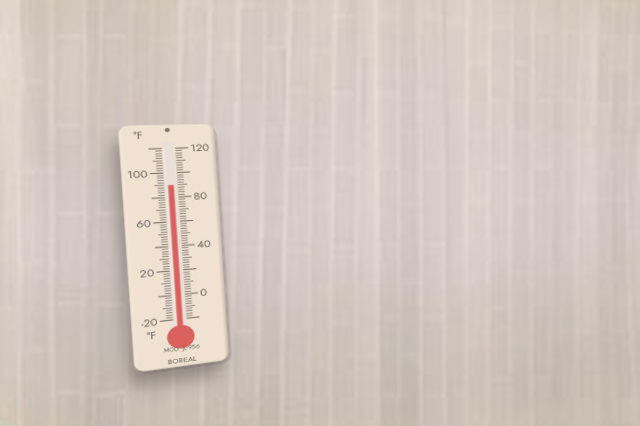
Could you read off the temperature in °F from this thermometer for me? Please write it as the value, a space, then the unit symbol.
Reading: 90 °F
